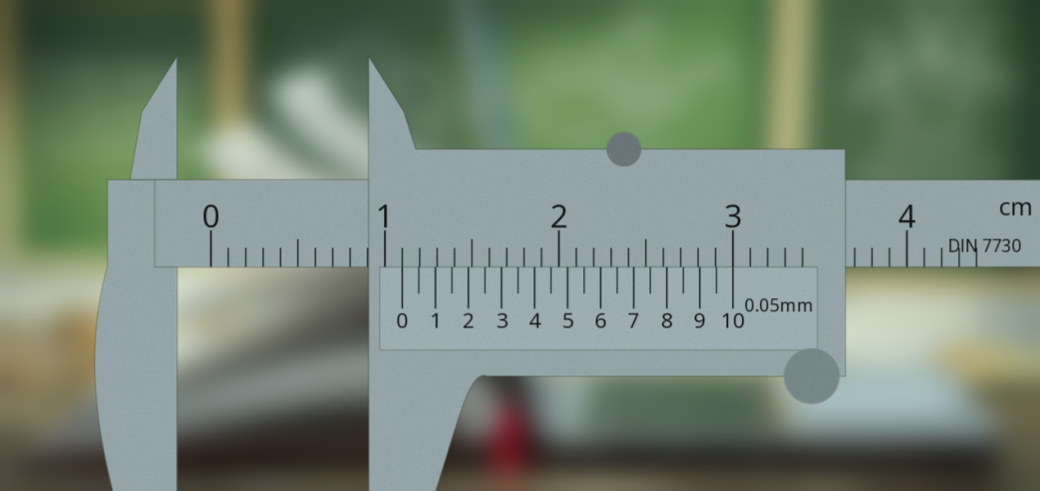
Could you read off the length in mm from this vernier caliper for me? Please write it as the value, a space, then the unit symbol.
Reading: 11.0 mm
